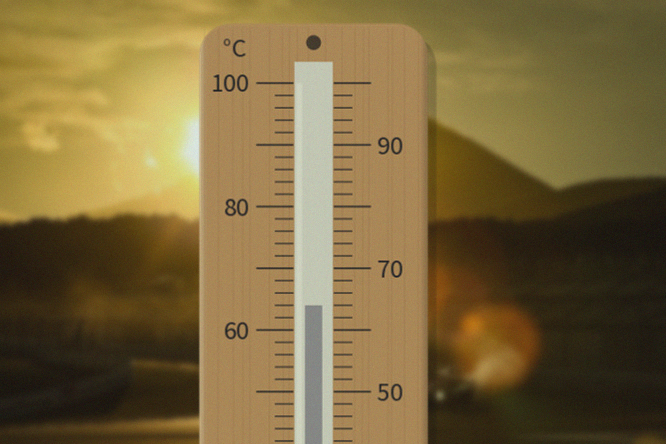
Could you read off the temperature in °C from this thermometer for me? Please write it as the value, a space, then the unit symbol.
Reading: 64 °C
